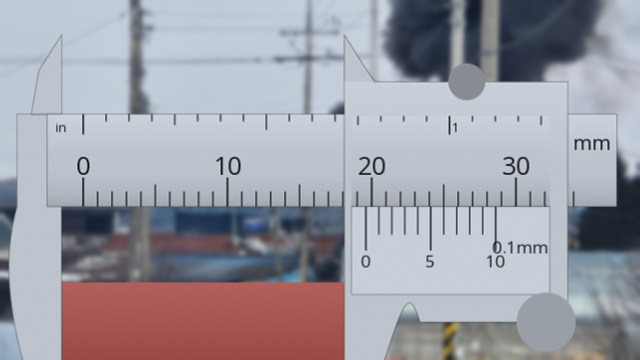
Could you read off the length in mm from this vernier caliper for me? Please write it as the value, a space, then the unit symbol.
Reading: 19.6 mm
